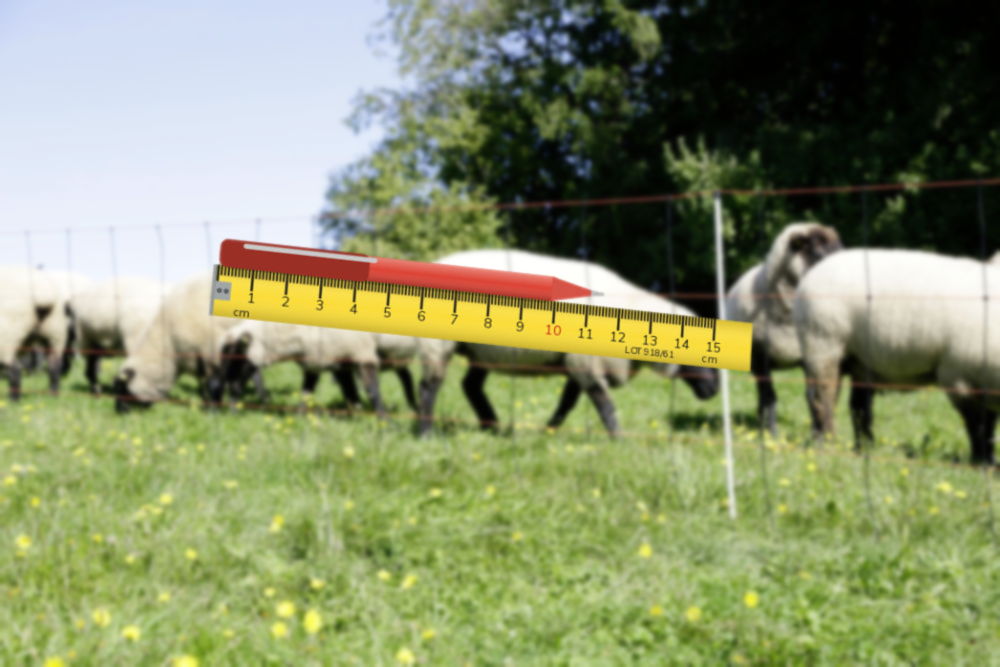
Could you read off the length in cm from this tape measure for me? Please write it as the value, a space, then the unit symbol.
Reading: 11.5 cm
